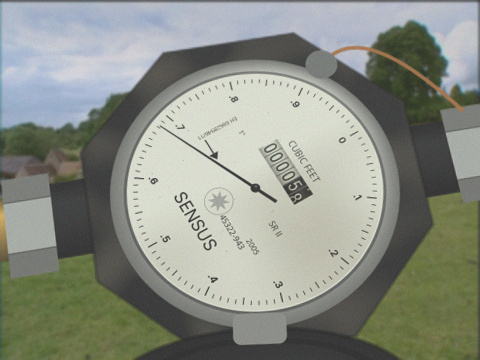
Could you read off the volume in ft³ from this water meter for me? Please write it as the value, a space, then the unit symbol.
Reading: 57.68 ft³
